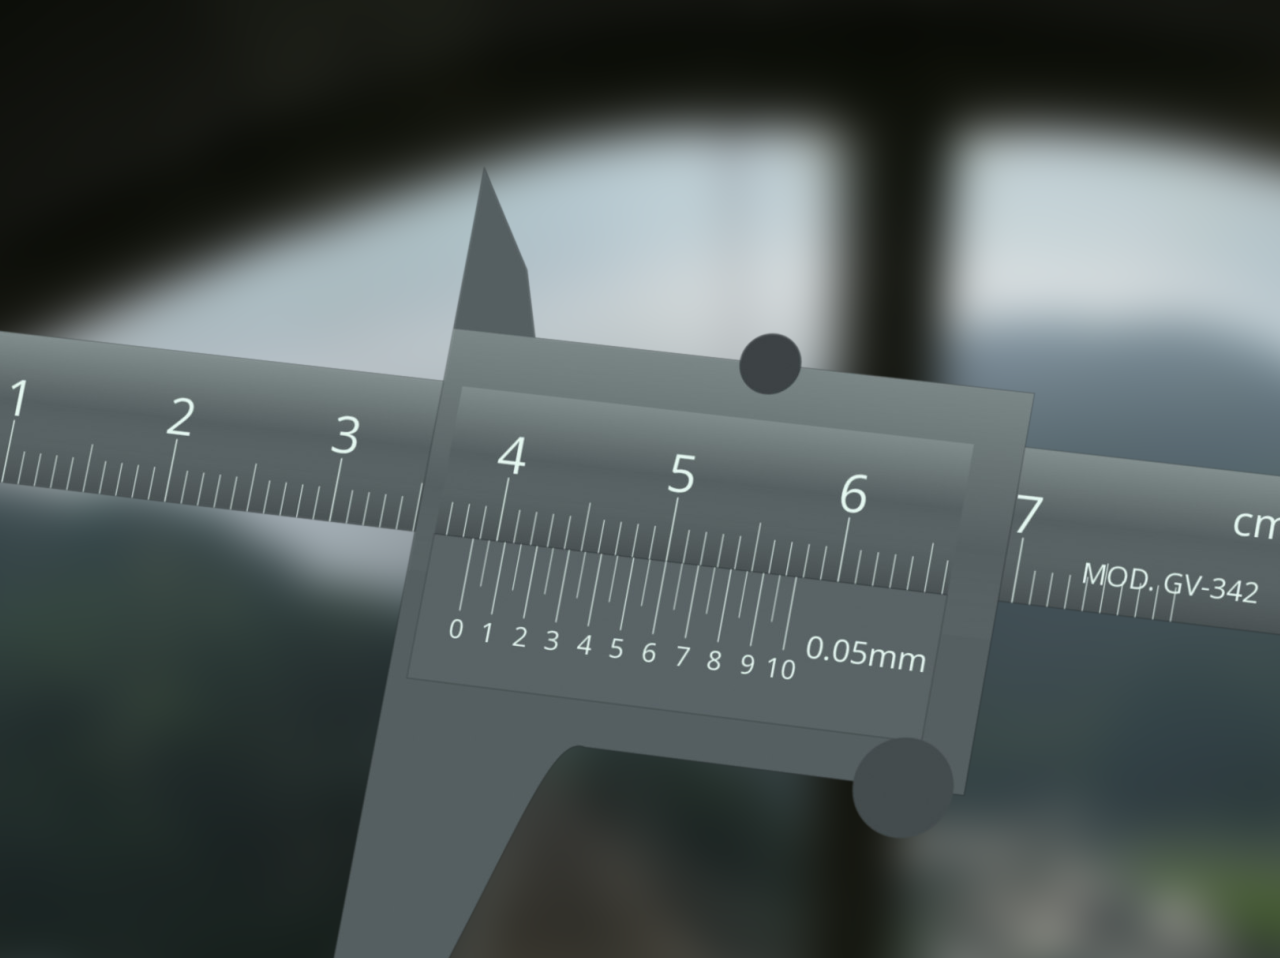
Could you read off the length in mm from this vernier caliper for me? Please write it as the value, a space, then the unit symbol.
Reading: 38.6 mm
